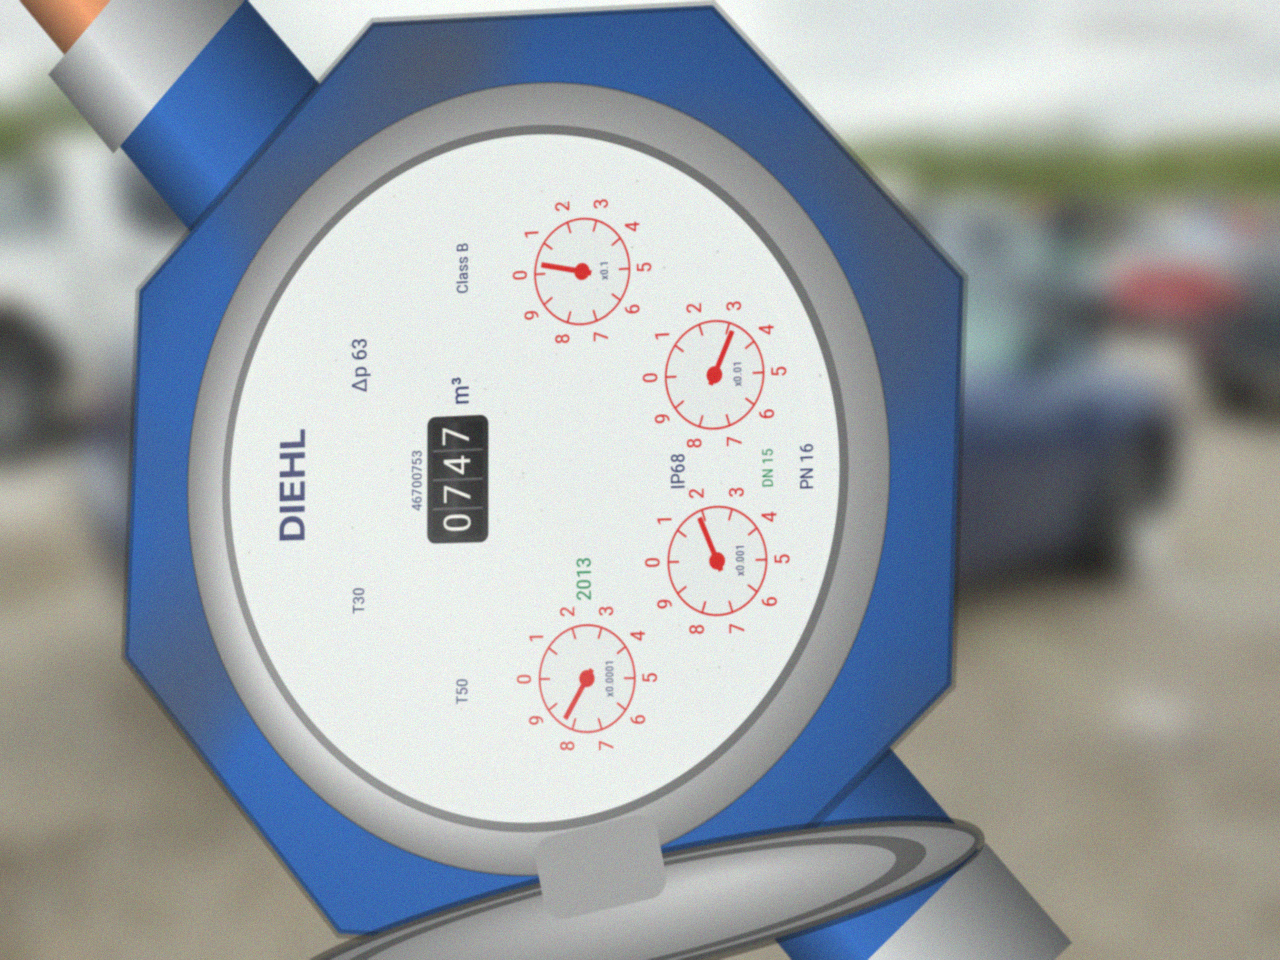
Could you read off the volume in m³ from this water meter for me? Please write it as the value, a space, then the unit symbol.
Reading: 747.0318 m³
